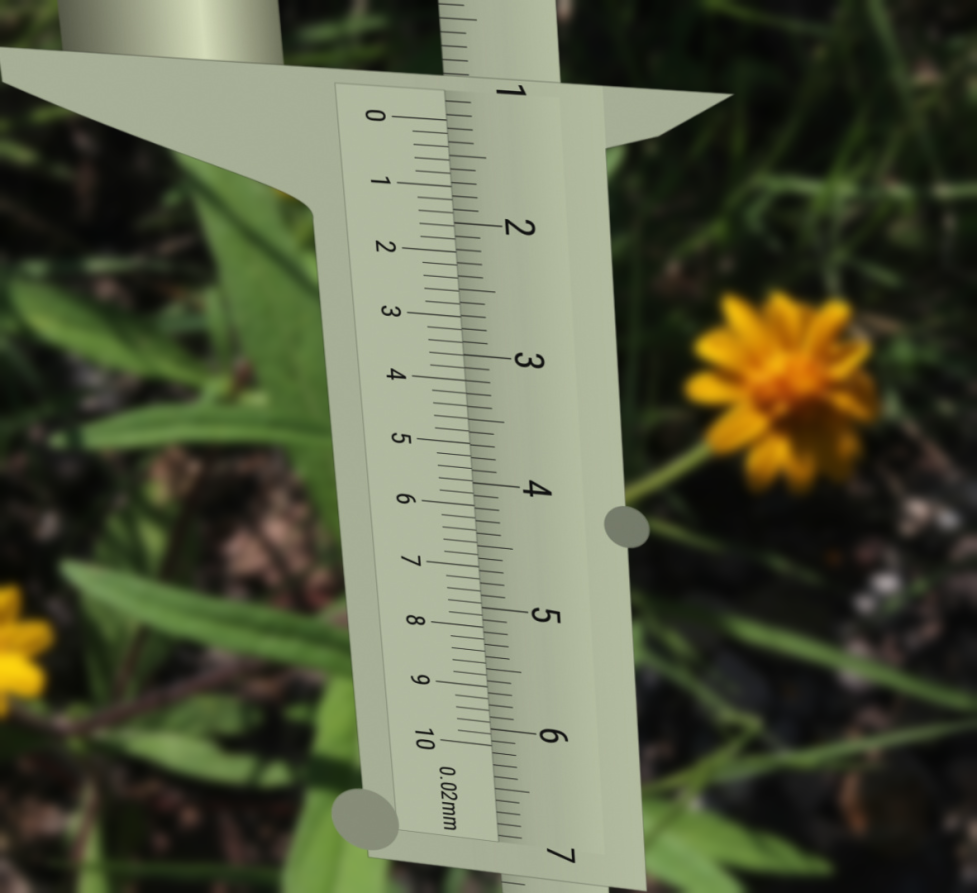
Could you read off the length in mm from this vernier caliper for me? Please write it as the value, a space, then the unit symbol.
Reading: 12.4 mm
